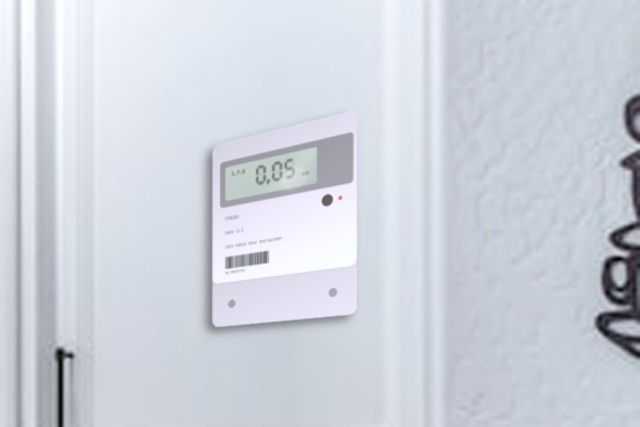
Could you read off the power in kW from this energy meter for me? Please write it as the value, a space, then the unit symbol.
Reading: 0.05 kW
